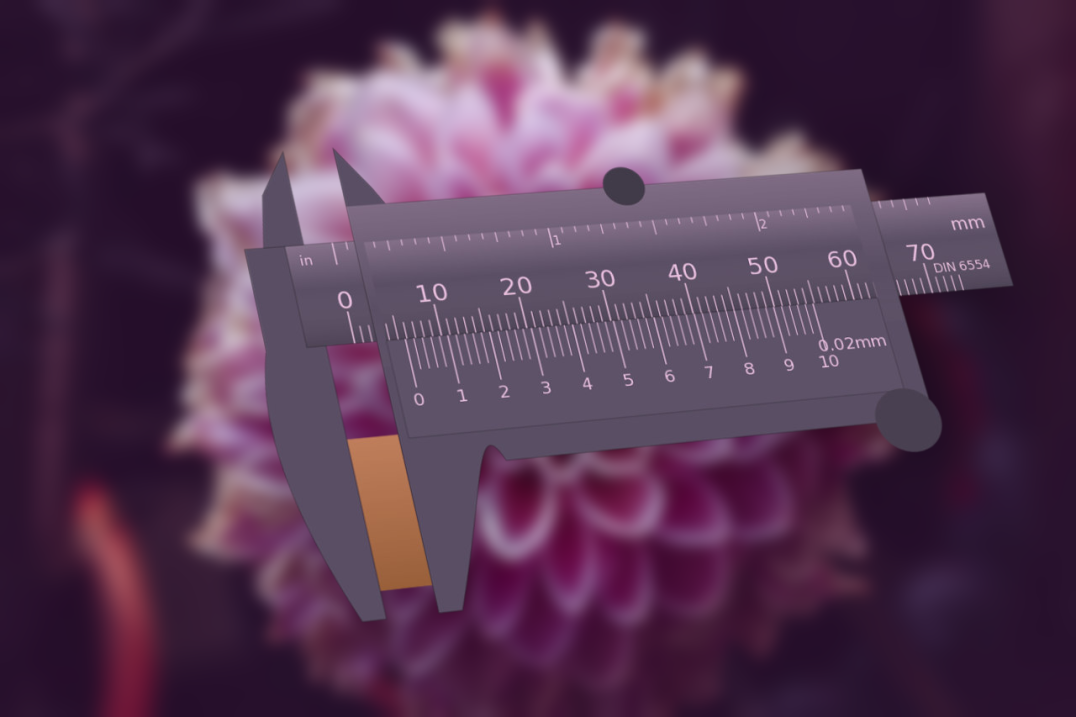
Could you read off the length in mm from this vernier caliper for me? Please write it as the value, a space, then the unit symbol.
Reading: 5.8 mm
